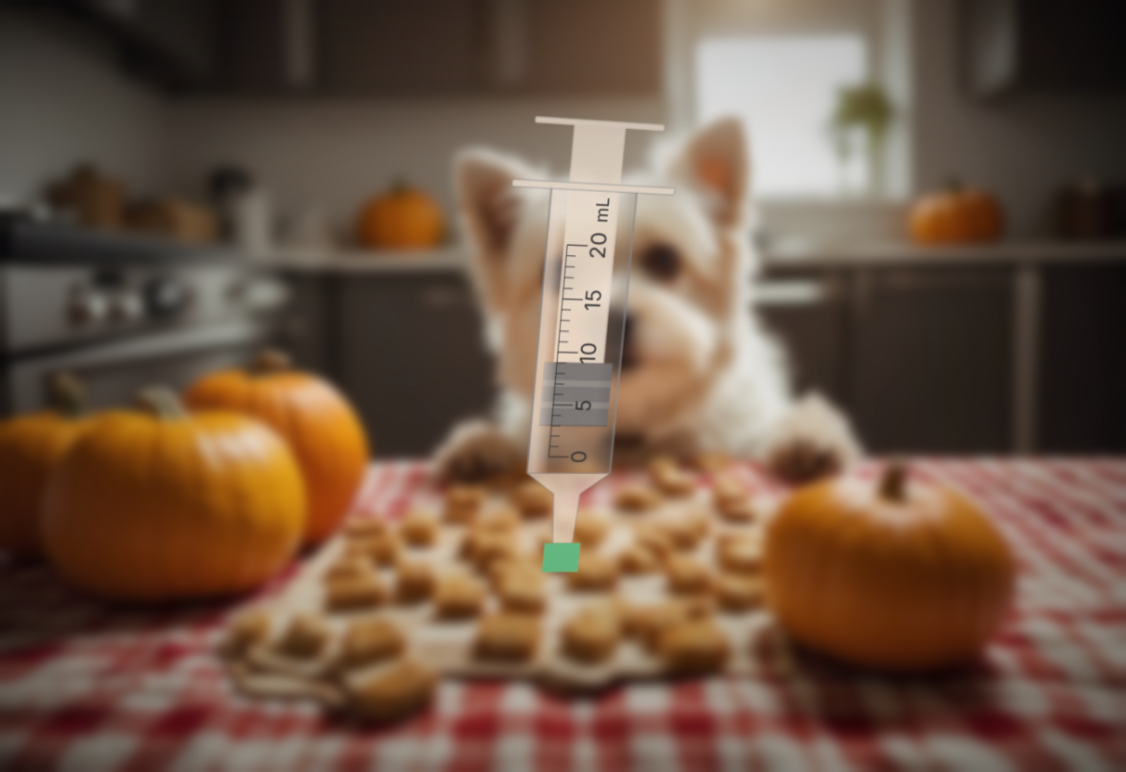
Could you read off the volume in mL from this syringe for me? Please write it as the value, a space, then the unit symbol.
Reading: 3 mL
